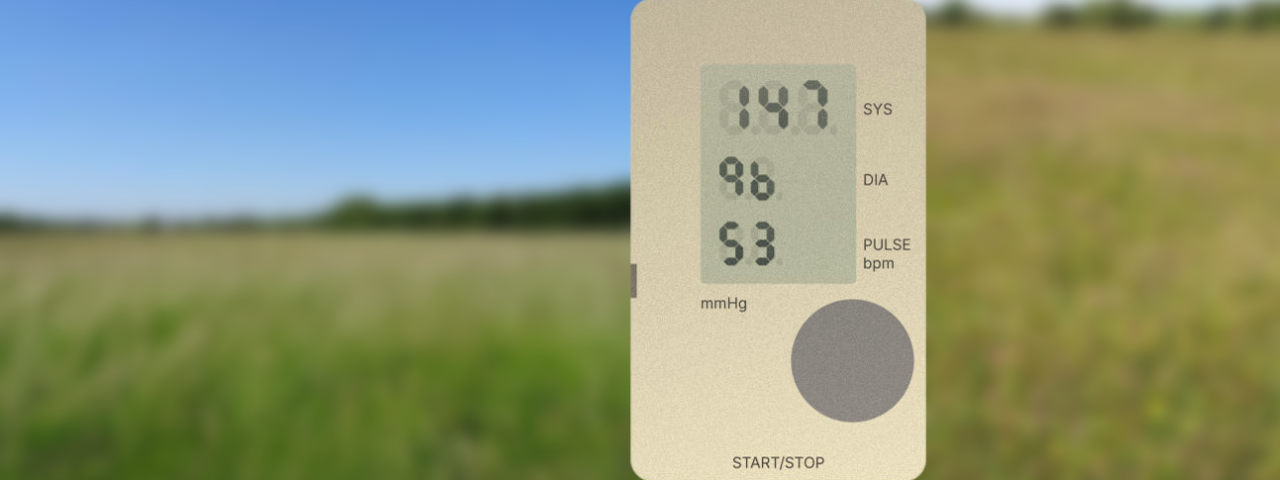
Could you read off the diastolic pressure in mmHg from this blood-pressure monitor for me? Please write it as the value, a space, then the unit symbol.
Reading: 96 mmHg
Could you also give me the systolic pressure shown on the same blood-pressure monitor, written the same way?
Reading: 147 mmHg
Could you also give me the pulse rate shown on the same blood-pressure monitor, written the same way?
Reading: 53 bpm
